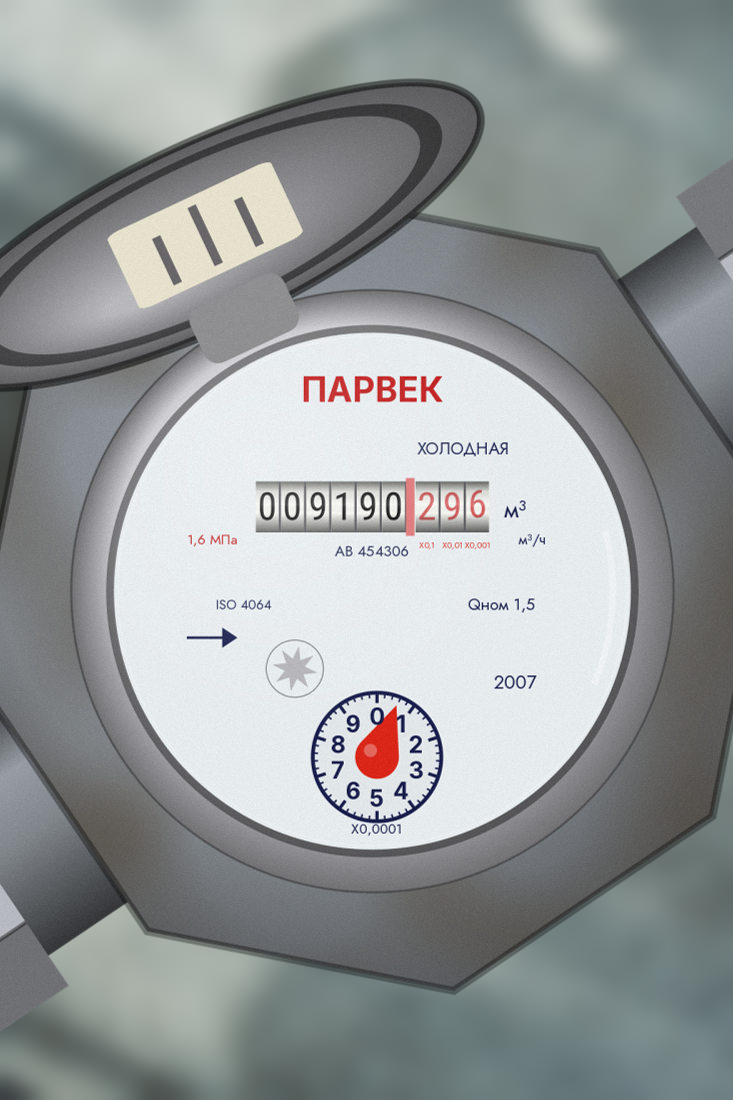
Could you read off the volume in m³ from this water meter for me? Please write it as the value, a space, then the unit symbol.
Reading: 9190.2960 m³
